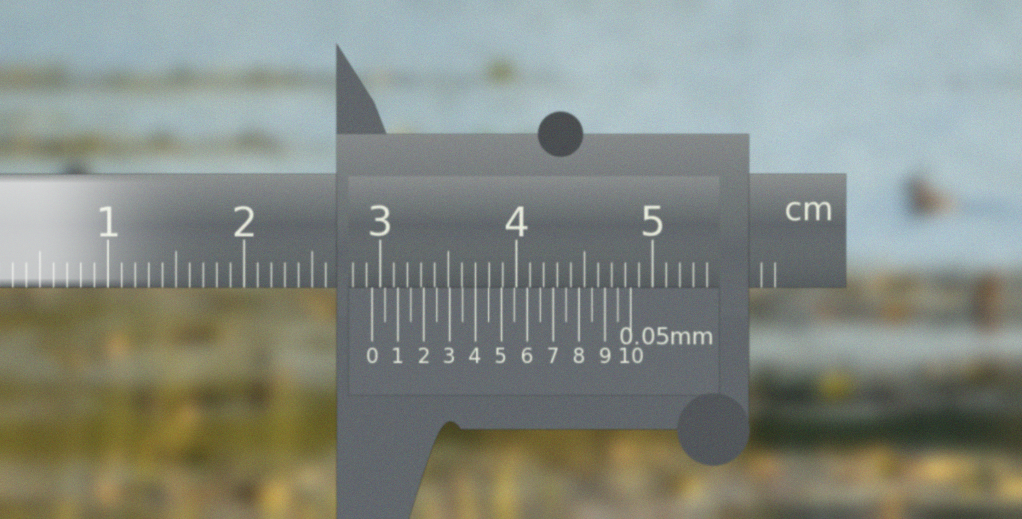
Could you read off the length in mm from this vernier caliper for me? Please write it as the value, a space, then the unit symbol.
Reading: 29.4 mm
